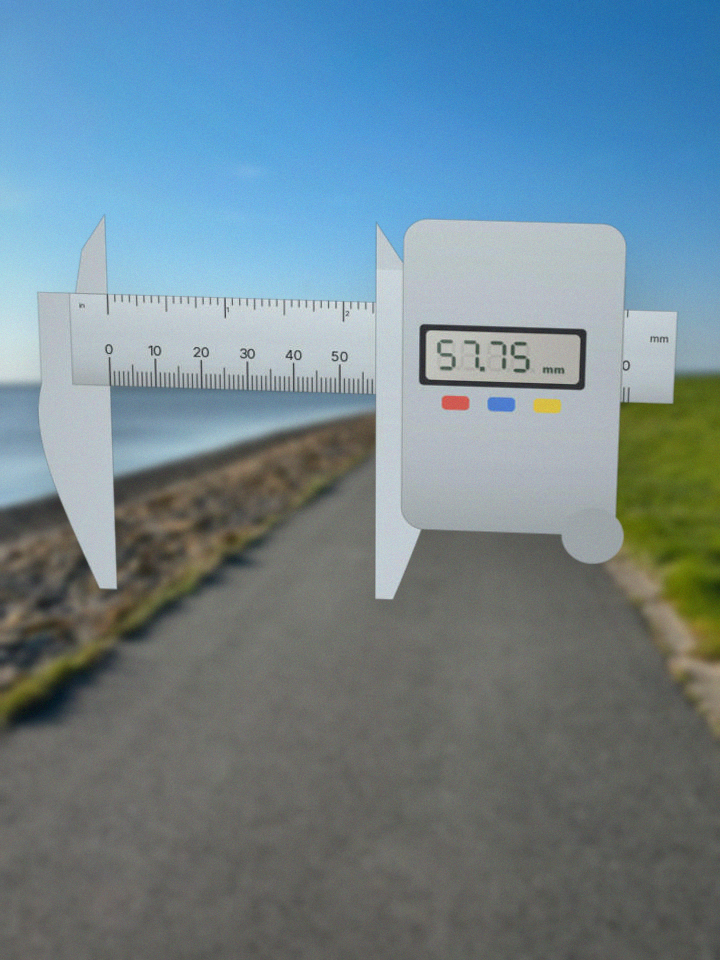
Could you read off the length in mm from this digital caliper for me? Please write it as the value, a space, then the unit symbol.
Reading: 57.75 mm
